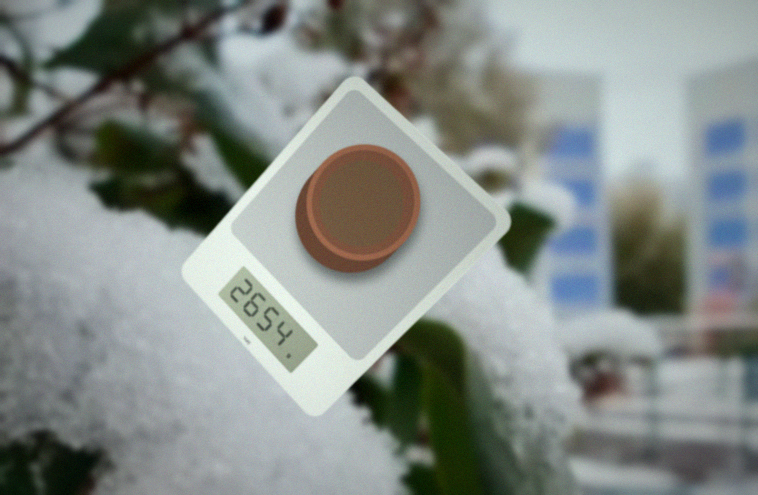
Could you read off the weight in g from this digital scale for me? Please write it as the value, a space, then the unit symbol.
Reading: 2654 g
